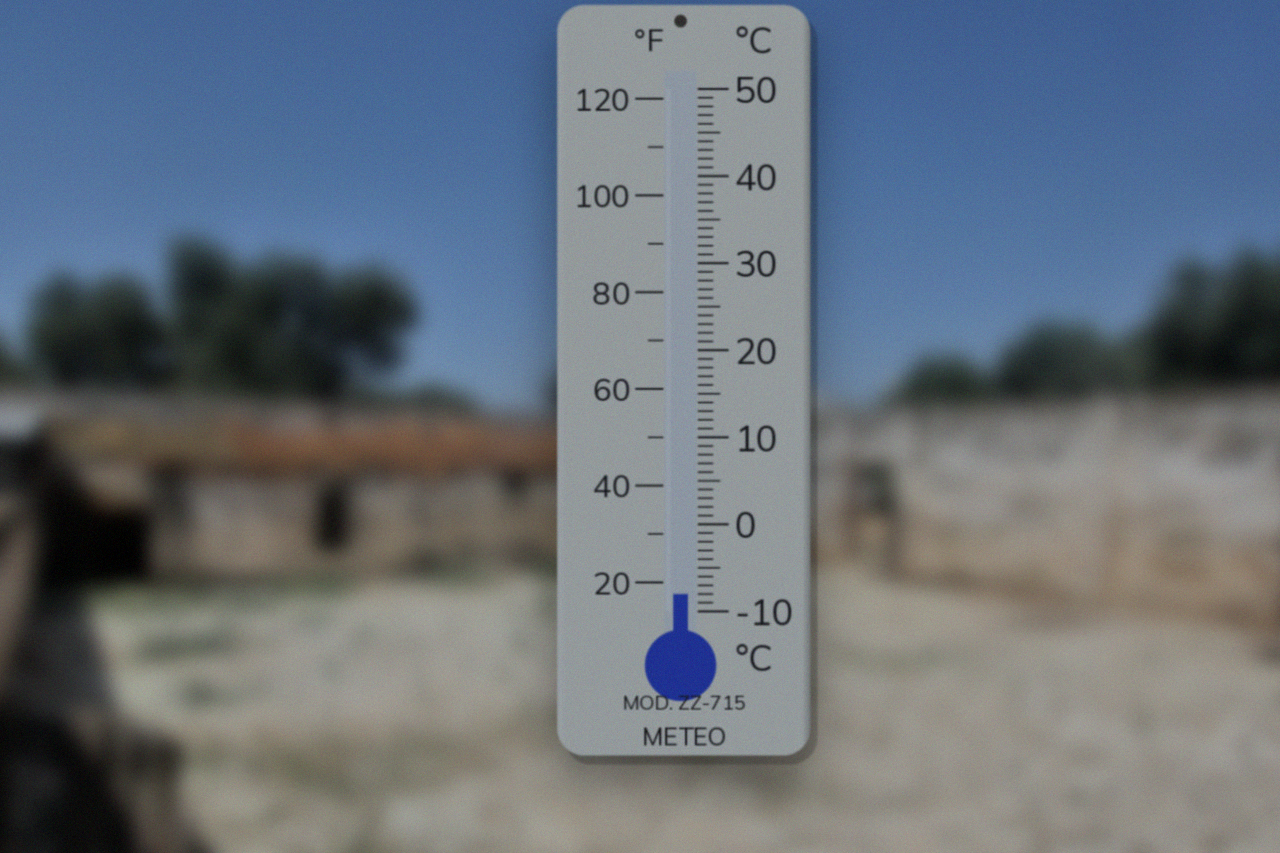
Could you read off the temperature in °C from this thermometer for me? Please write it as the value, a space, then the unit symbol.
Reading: -8 °C
